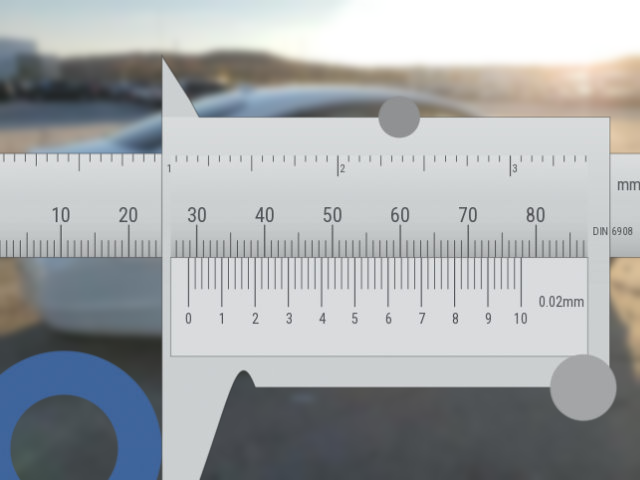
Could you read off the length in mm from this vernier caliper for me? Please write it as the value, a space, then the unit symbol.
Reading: 28.8 mm
